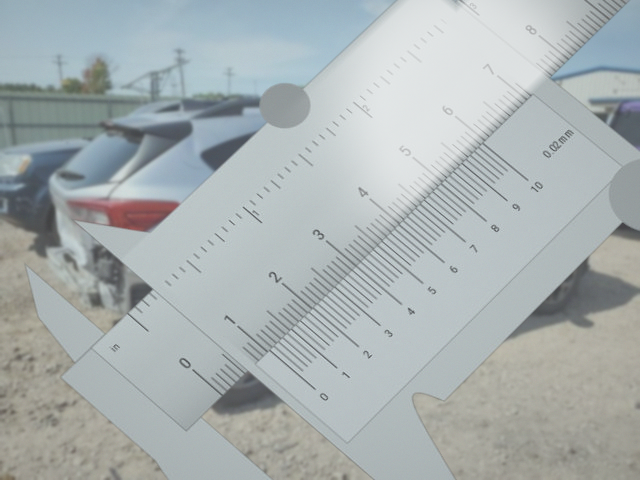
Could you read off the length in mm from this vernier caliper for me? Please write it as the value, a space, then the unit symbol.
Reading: 10.4 mm
